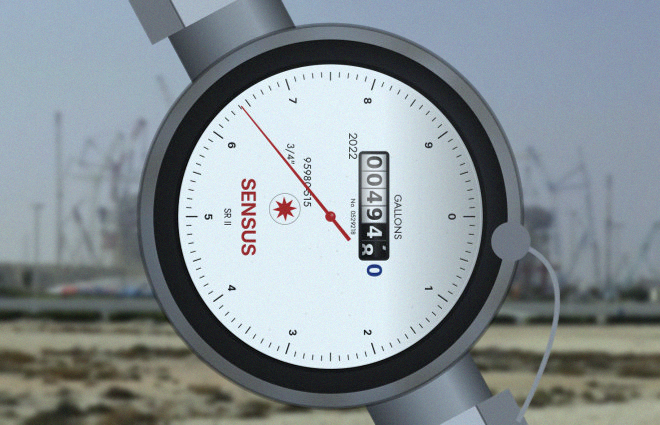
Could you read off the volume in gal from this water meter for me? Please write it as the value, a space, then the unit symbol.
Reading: 49476.4 gal
